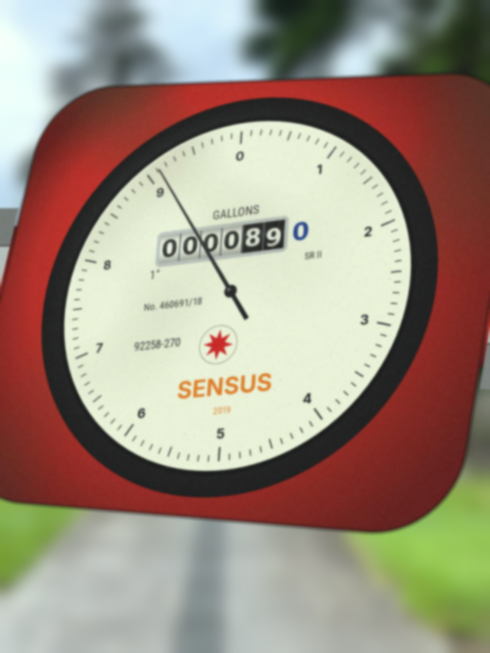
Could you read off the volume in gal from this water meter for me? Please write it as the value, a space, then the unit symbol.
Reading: 889.1 gal
